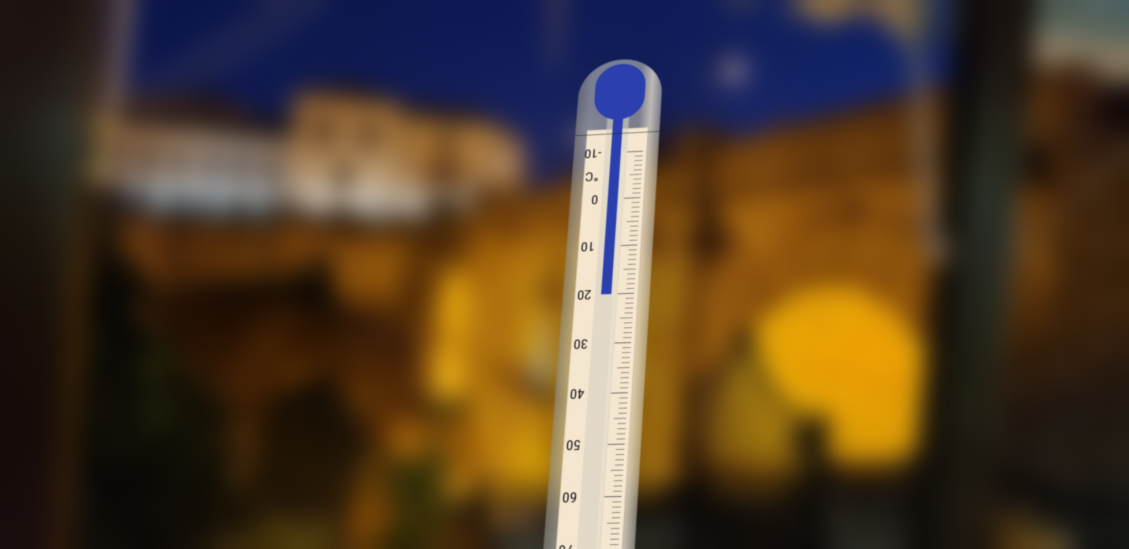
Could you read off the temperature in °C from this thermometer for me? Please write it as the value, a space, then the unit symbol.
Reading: 20 °C
